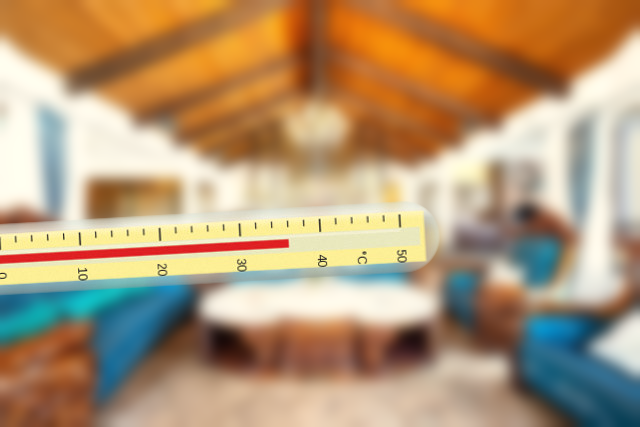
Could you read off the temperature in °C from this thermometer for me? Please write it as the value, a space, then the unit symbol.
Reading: 36 °C
